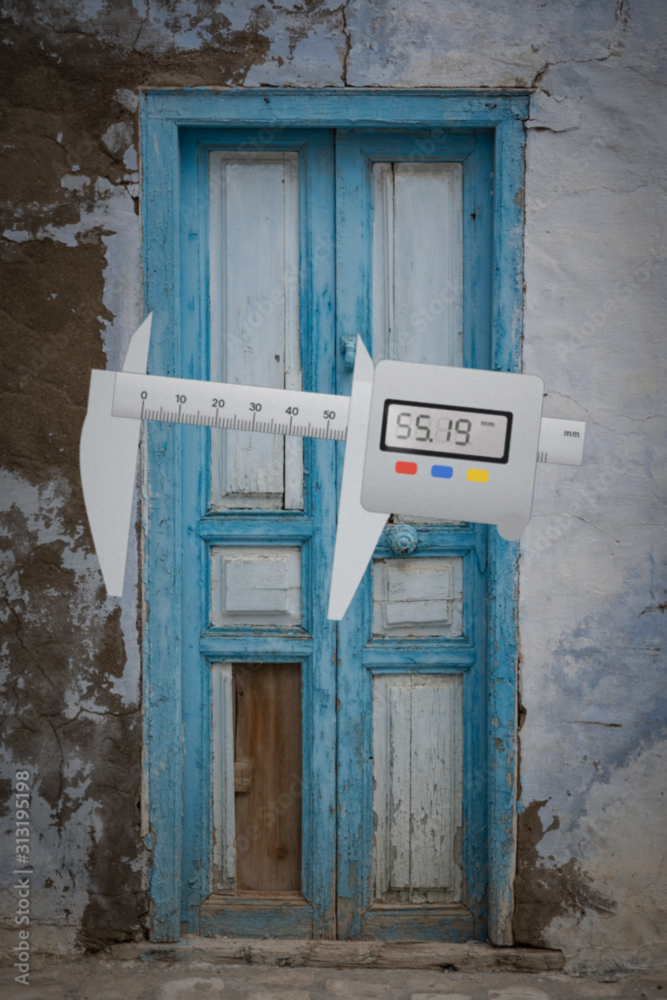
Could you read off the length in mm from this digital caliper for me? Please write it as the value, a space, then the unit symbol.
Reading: 55.19 mm
